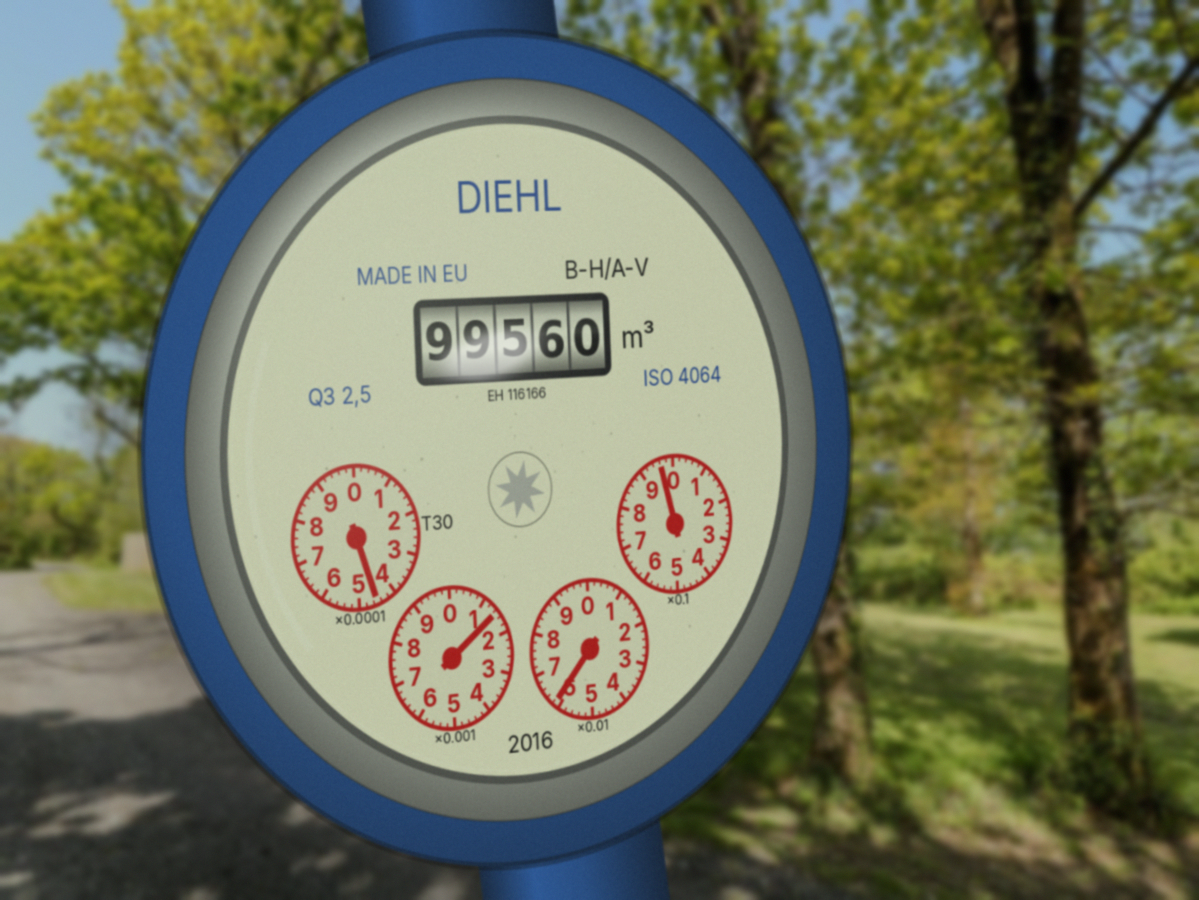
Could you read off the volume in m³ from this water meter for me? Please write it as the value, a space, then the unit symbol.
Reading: 99559.9614 m³
